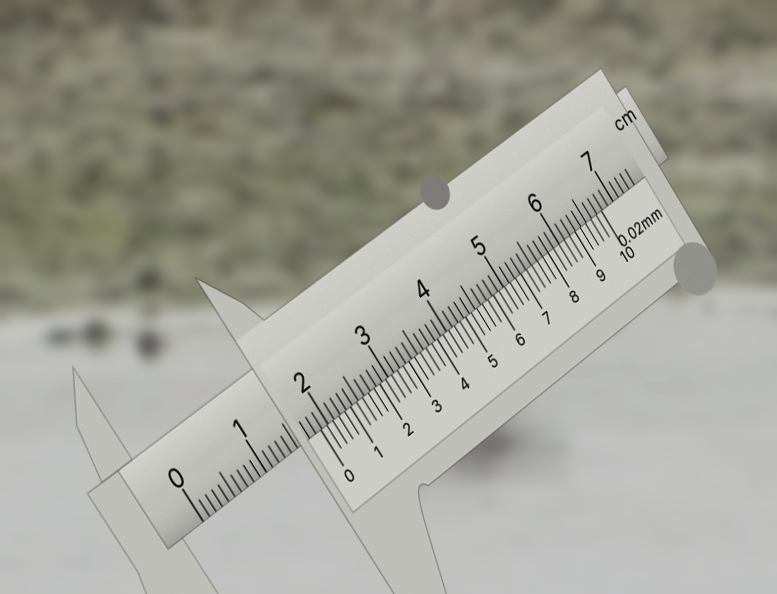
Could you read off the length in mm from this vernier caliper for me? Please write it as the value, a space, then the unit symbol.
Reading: 18.8 mm
